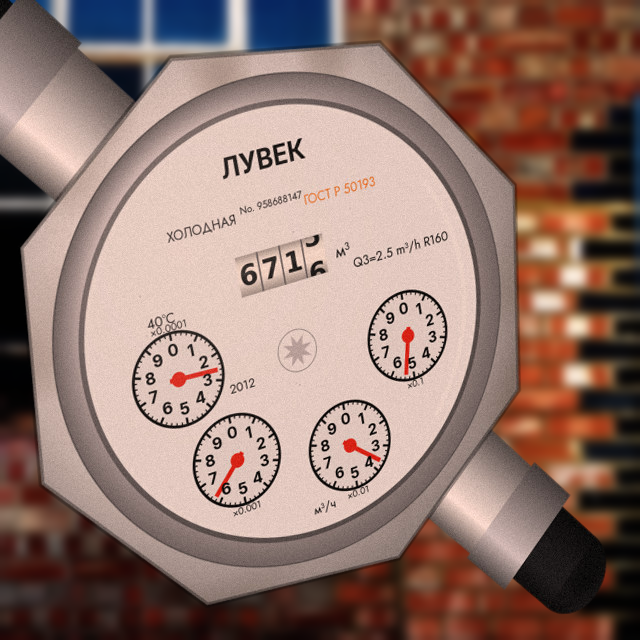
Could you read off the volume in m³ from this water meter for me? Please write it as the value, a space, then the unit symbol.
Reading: 6715.5362 m³
